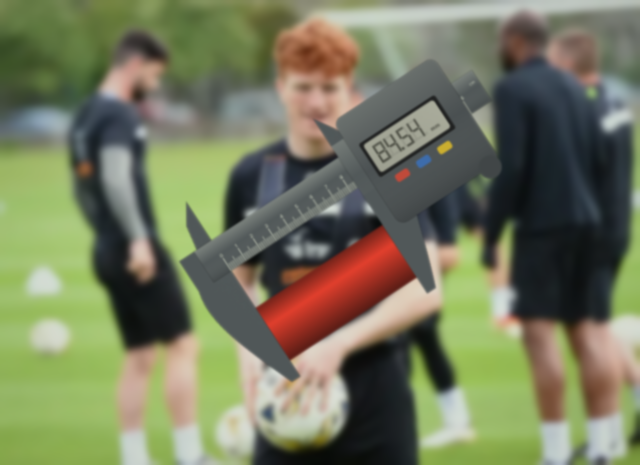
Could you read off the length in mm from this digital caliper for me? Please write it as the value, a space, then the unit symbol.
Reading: 84.54 mm
